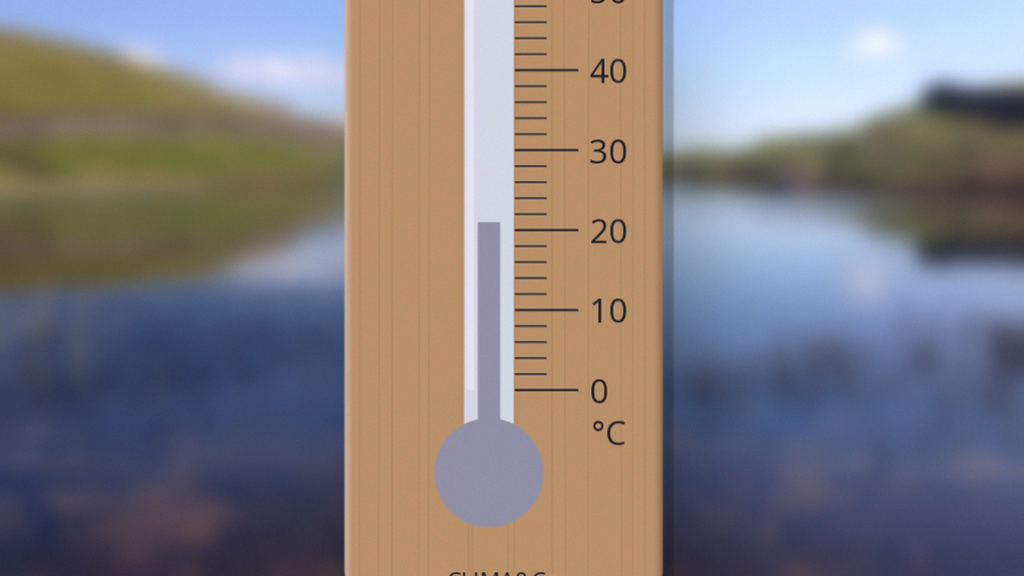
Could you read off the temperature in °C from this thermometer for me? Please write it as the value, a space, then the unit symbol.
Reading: 21 °C
